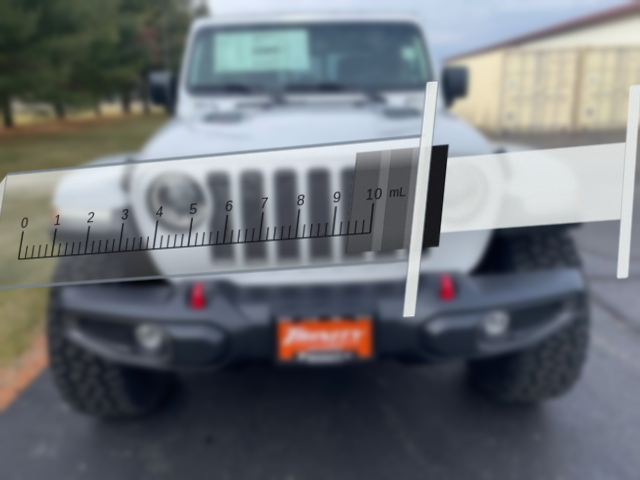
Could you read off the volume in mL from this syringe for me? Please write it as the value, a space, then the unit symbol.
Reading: 9.4 mL
